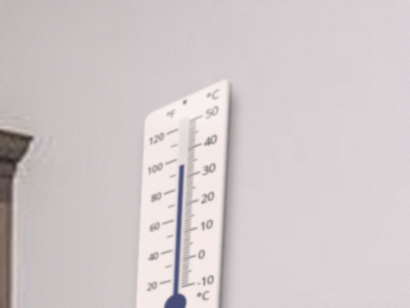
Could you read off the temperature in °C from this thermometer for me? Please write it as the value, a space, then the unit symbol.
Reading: 35 °C
